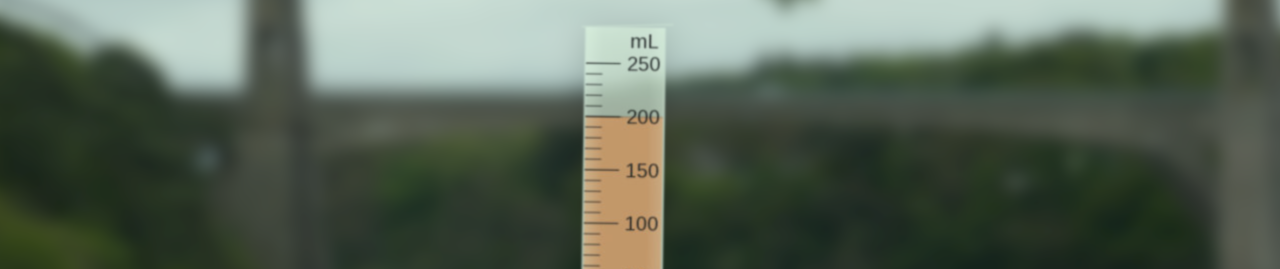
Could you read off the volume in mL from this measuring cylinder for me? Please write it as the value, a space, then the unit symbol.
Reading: 200 mL
